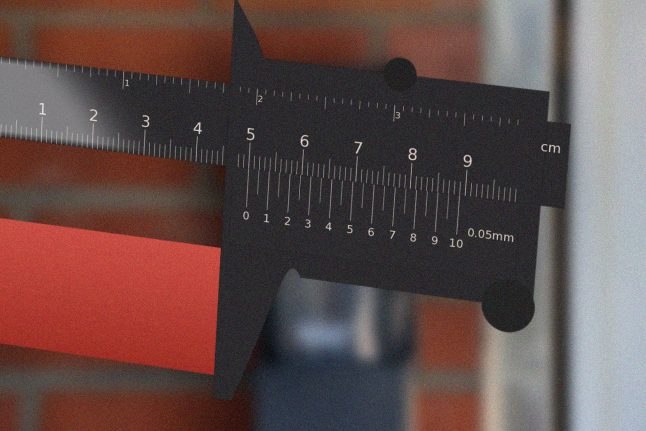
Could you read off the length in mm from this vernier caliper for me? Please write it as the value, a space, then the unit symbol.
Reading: 50.0 mm
